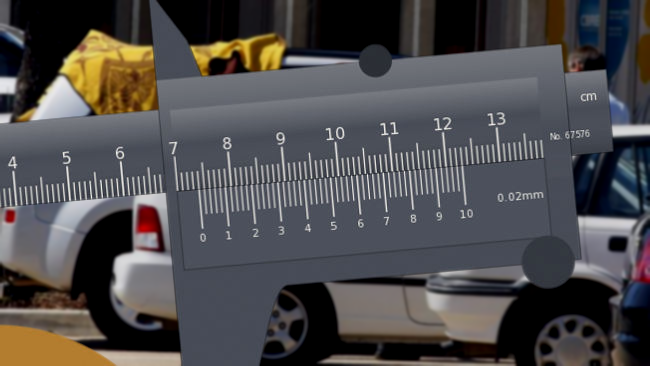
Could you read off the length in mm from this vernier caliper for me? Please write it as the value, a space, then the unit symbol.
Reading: 74.0 mm
